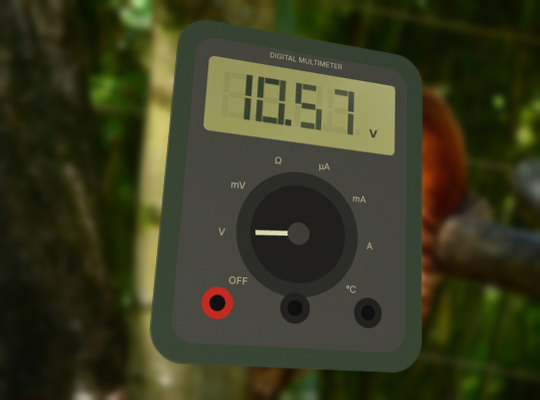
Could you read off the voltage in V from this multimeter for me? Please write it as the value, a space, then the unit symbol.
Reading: 10.57 V
